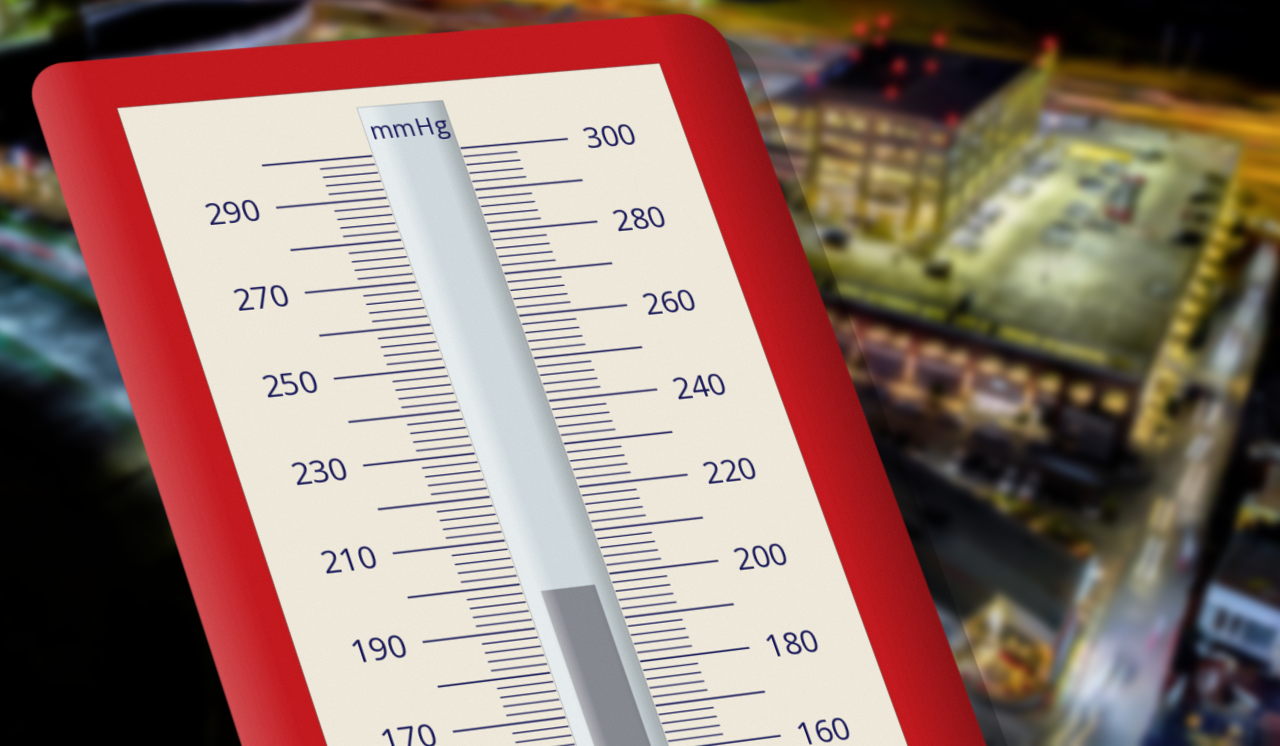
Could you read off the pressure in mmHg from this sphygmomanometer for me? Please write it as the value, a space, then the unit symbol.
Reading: 198 mmHg
